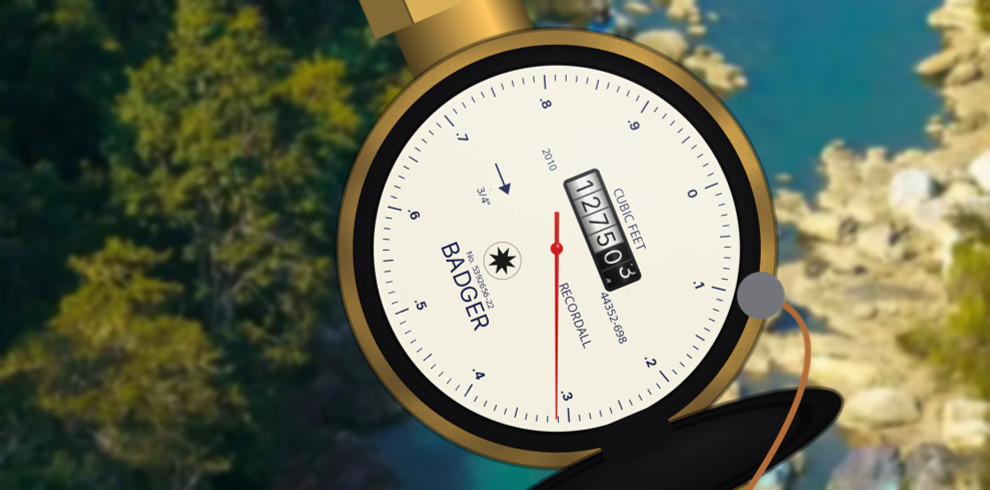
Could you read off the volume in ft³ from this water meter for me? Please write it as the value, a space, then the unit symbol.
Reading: 127503.31 ft³
